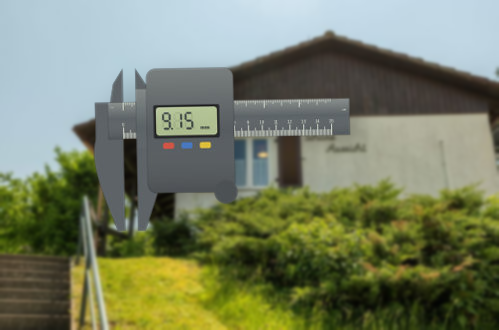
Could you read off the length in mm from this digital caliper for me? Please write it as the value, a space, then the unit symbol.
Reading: 9.15 mm
